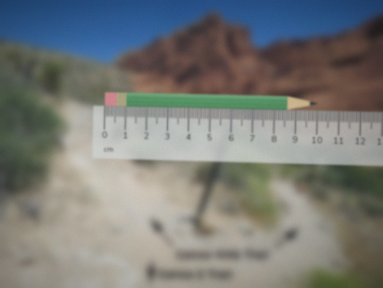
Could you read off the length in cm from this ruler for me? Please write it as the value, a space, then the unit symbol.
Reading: 10 cm
